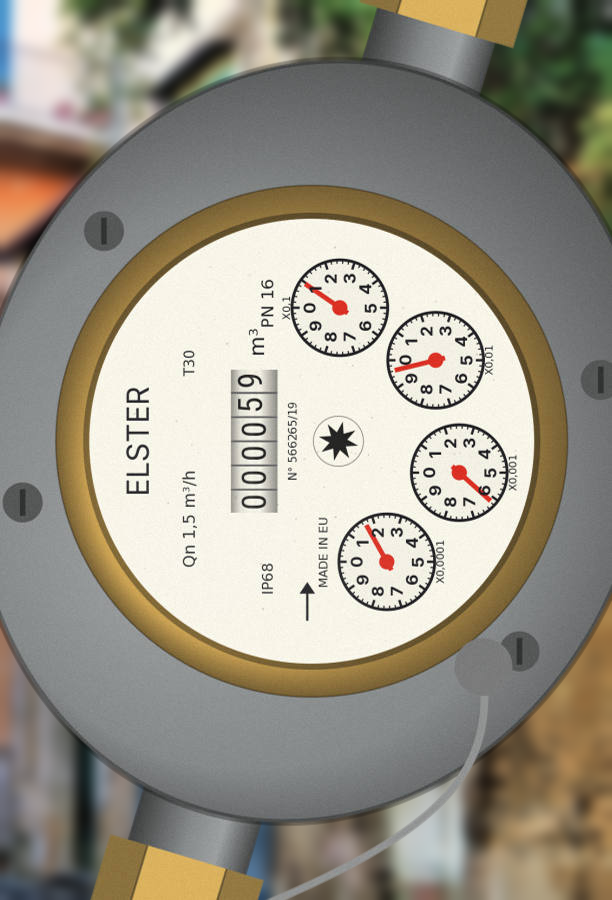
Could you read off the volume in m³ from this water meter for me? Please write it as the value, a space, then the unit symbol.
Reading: 59.0961 m³
